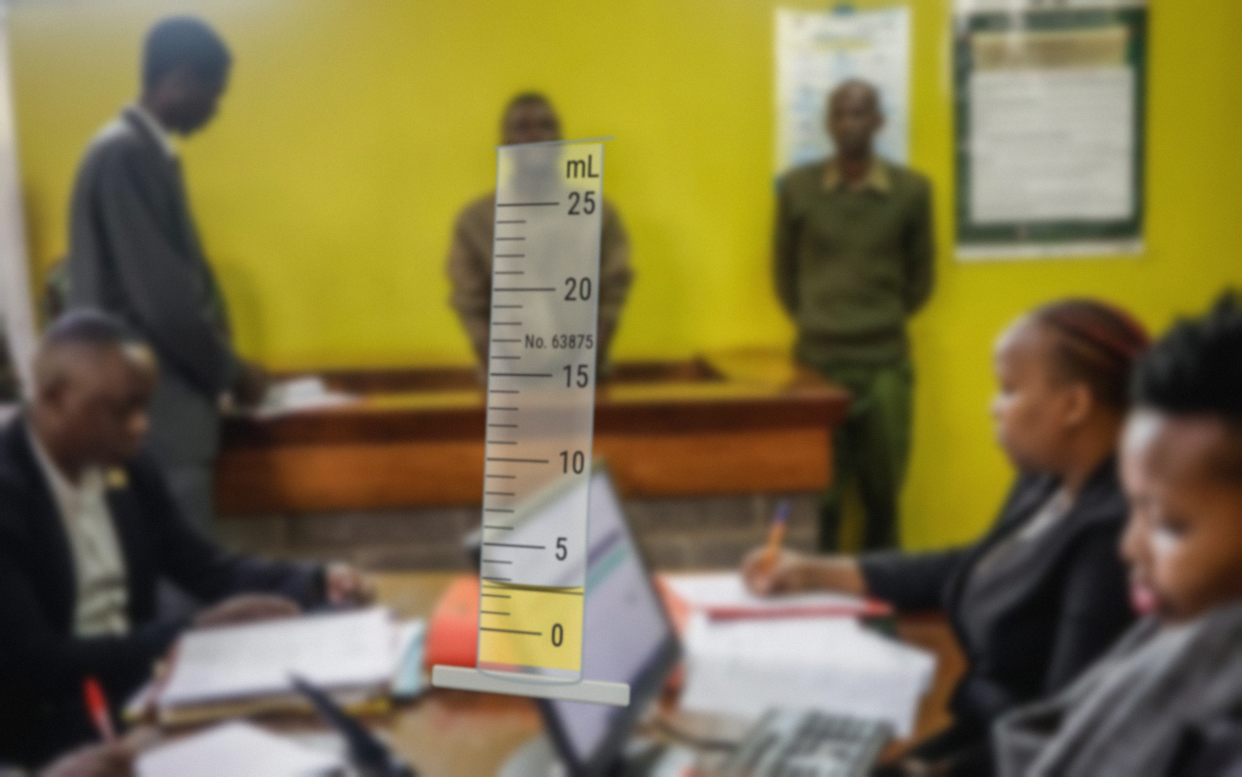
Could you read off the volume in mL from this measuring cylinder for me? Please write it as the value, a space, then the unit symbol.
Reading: 2.5 mL
